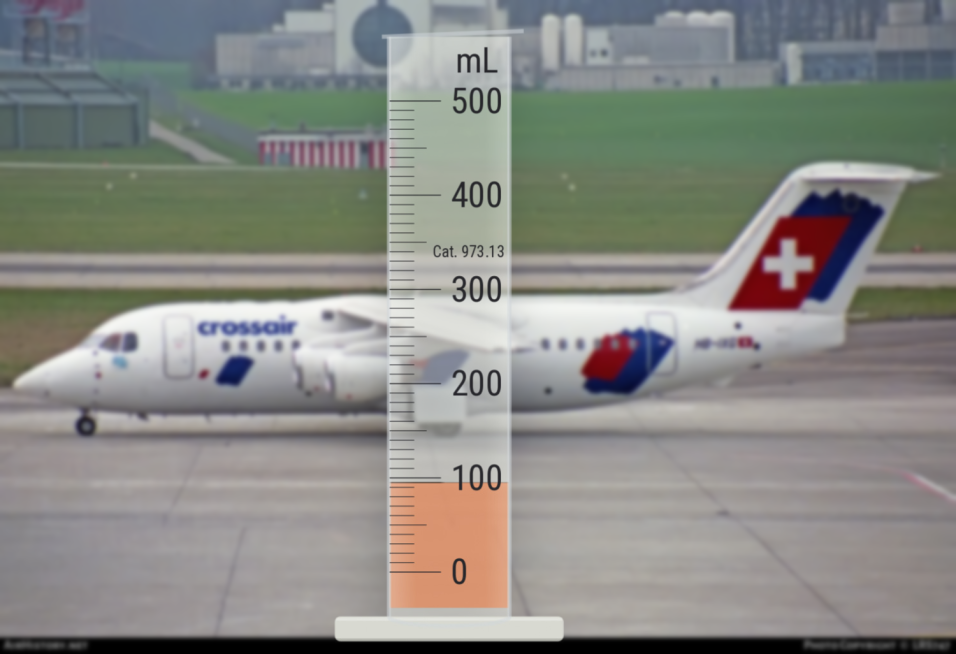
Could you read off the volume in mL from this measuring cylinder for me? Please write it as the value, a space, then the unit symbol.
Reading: 95 mL
